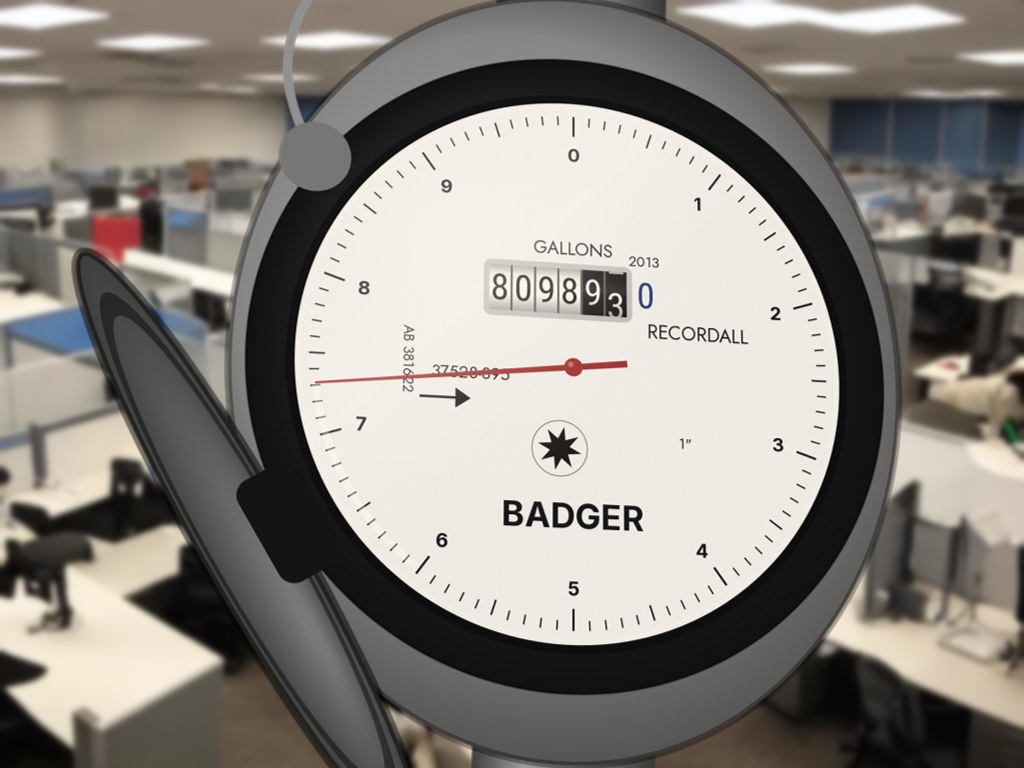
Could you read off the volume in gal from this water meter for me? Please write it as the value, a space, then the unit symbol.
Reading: 8098927.3 gal
